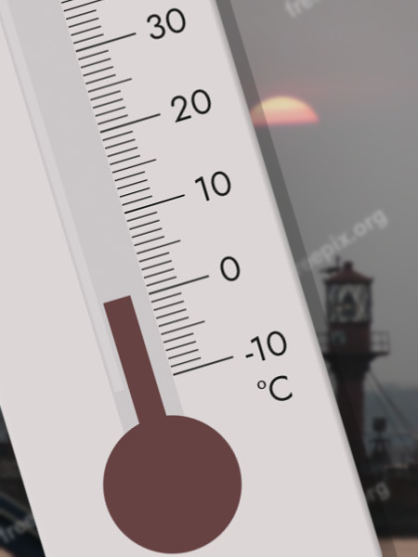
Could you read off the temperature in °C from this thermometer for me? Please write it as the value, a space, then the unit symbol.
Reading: 0.5 °C
